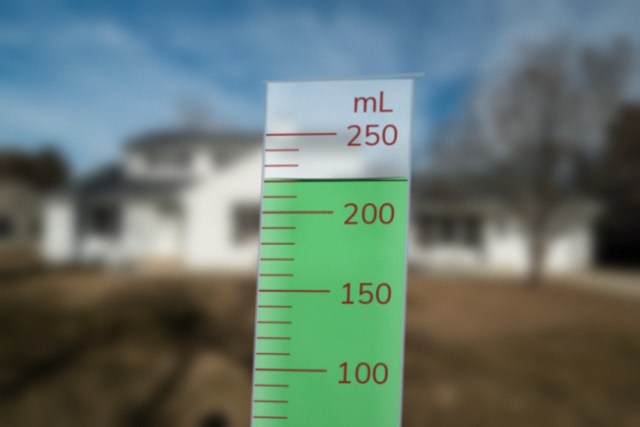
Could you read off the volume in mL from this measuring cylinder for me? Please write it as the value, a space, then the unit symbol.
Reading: 220 mL
